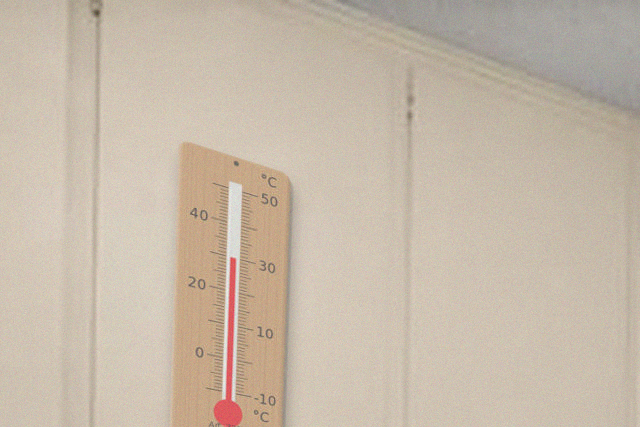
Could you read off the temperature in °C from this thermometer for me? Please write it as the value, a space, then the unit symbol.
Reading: 30 °C
